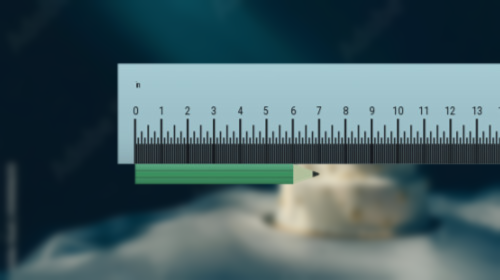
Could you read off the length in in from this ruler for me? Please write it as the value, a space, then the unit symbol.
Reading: 7 in
